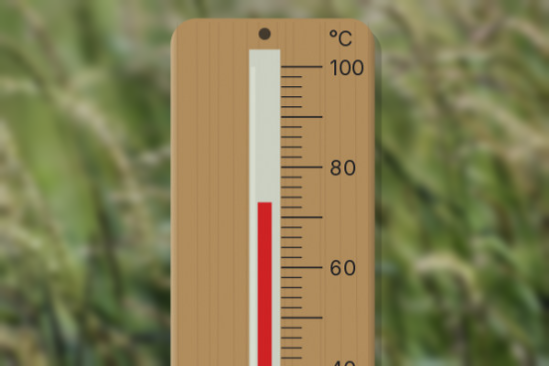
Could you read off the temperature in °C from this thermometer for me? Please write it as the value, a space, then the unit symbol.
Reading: 73 °C
